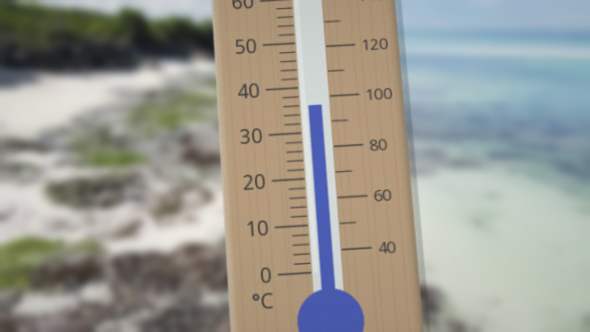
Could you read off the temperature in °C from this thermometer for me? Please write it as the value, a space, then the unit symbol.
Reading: 36 °C
